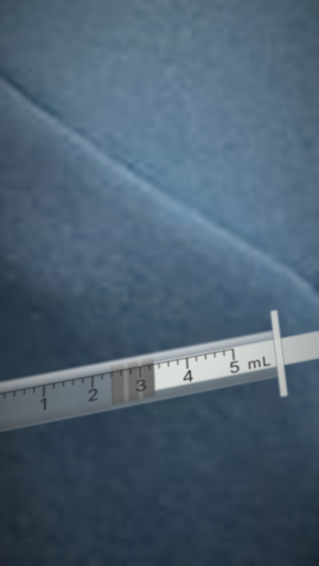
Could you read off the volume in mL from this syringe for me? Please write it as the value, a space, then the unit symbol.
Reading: 2.4 mL
